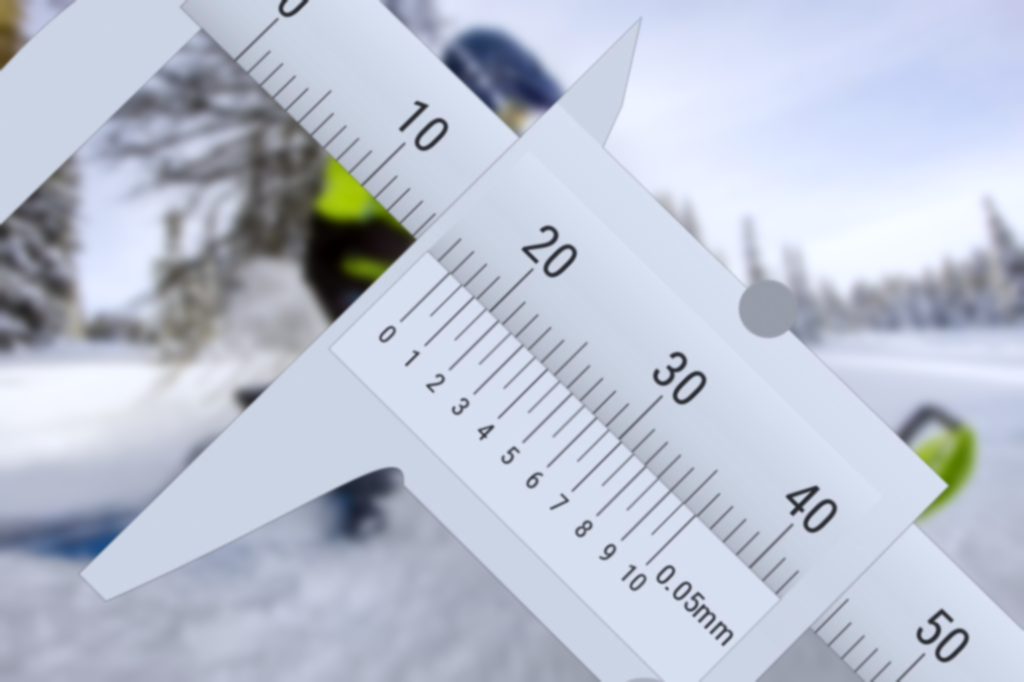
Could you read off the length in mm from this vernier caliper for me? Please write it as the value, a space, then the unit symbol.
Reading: 16.9 mm
